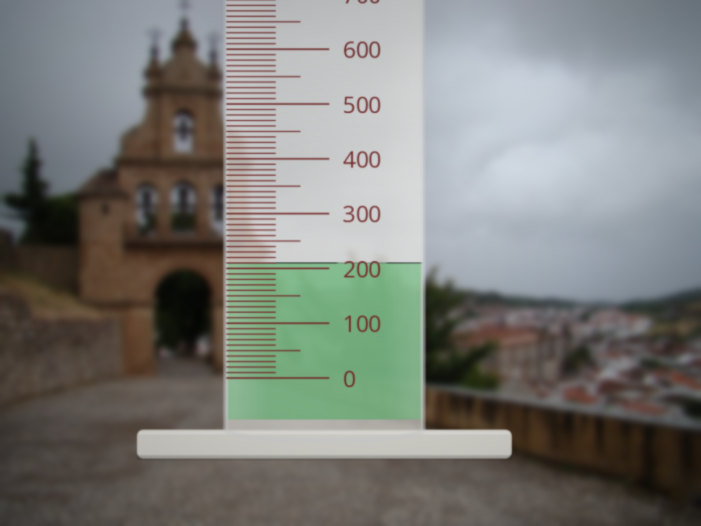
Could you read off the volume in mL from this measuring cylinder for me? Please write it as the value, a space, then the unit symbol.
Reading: 210 mL
